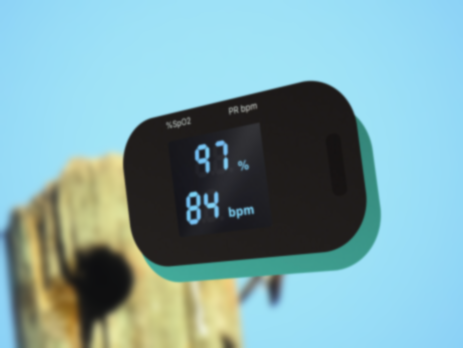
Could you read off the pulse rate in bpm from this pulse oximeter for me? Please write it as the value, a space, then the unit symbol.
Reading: 84 bpm
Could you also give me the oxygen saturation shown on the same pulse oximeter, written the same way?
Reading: 97 %
